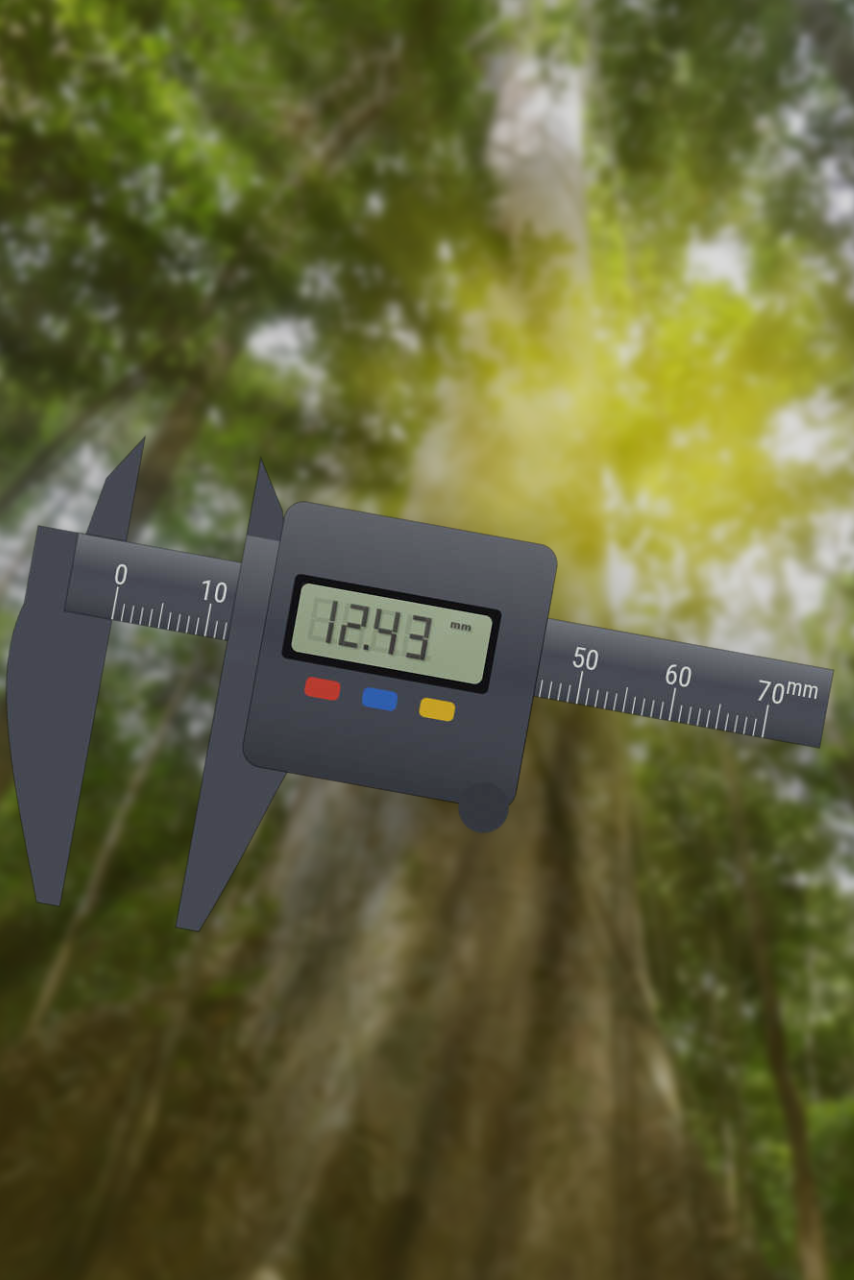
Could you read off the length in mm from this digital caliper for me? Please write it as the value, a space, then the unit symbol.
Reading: 12.43 mm
